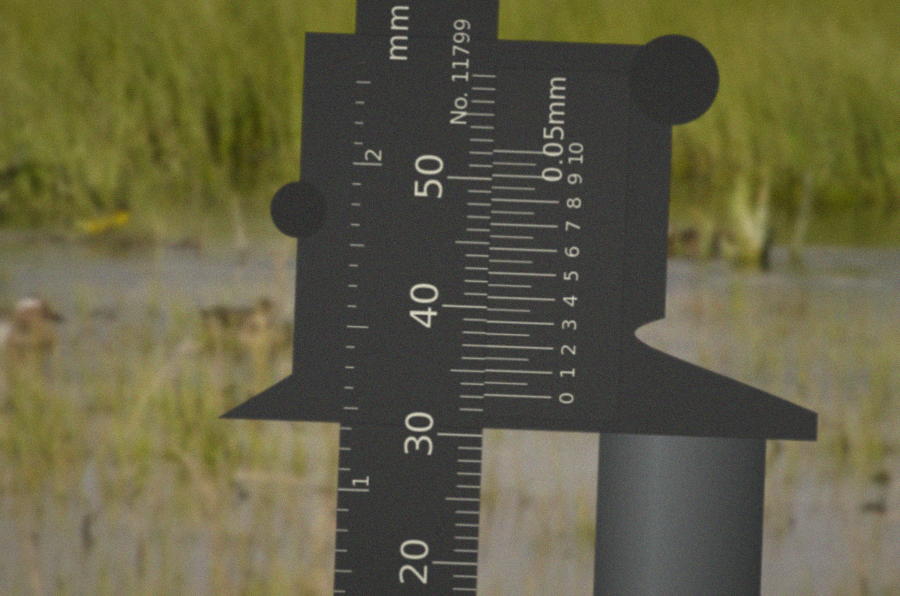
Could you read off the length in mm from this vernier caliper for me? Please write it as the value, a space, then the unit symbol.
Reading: 33.2 mm
